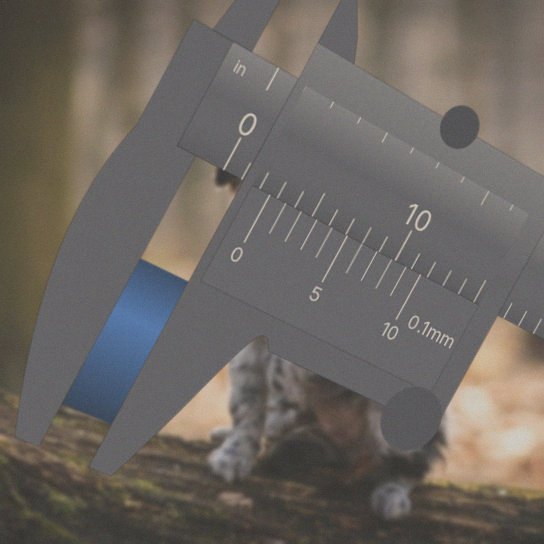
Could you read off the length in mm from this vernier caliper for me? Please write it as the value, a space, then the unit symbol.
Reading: 2.6 mm
